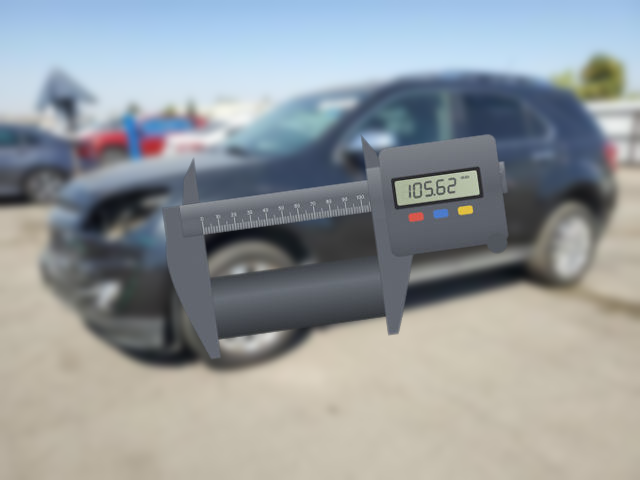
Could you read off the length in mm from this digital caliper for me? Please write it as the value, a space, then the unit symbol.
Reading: 105.62 mm
